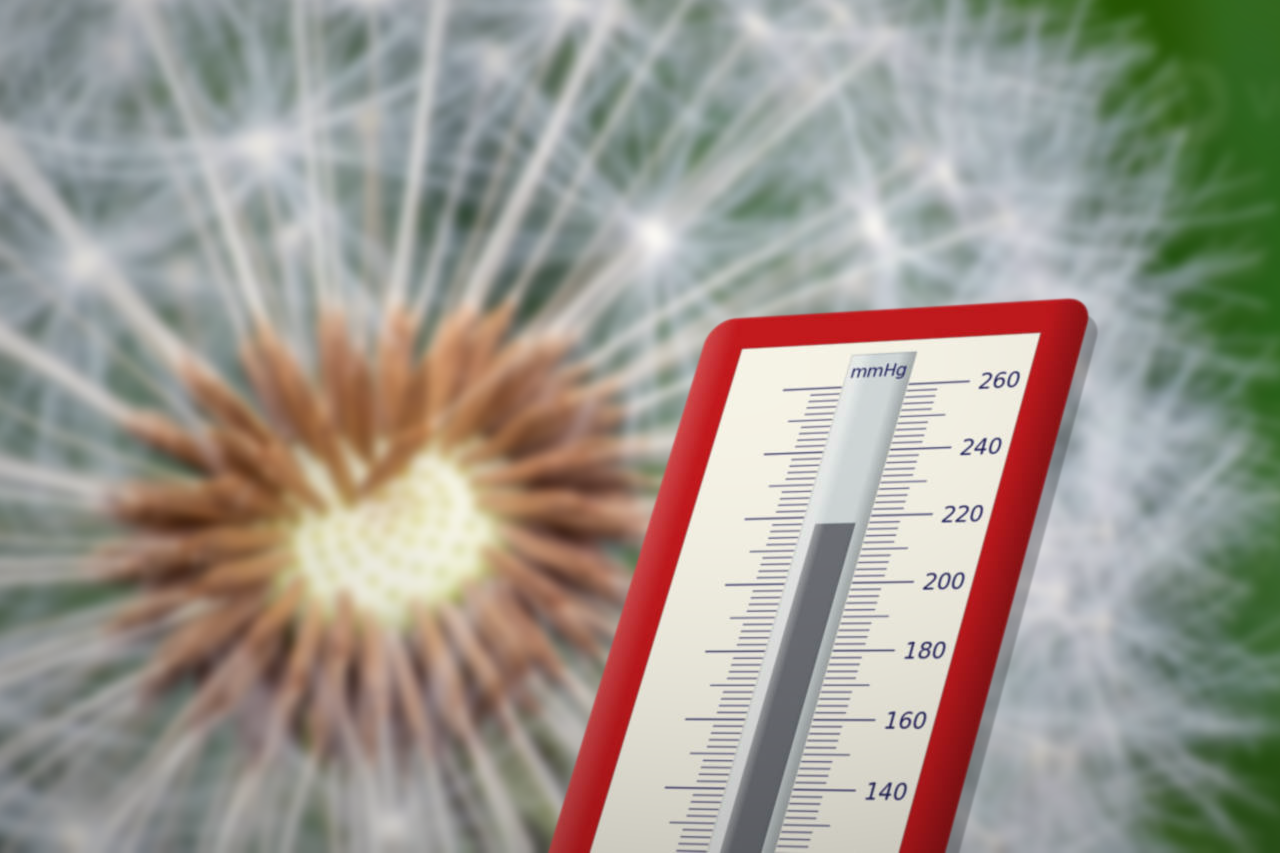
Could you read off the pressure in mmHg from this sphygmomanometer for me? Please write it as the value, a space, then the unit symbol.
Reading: 218 mmHg
